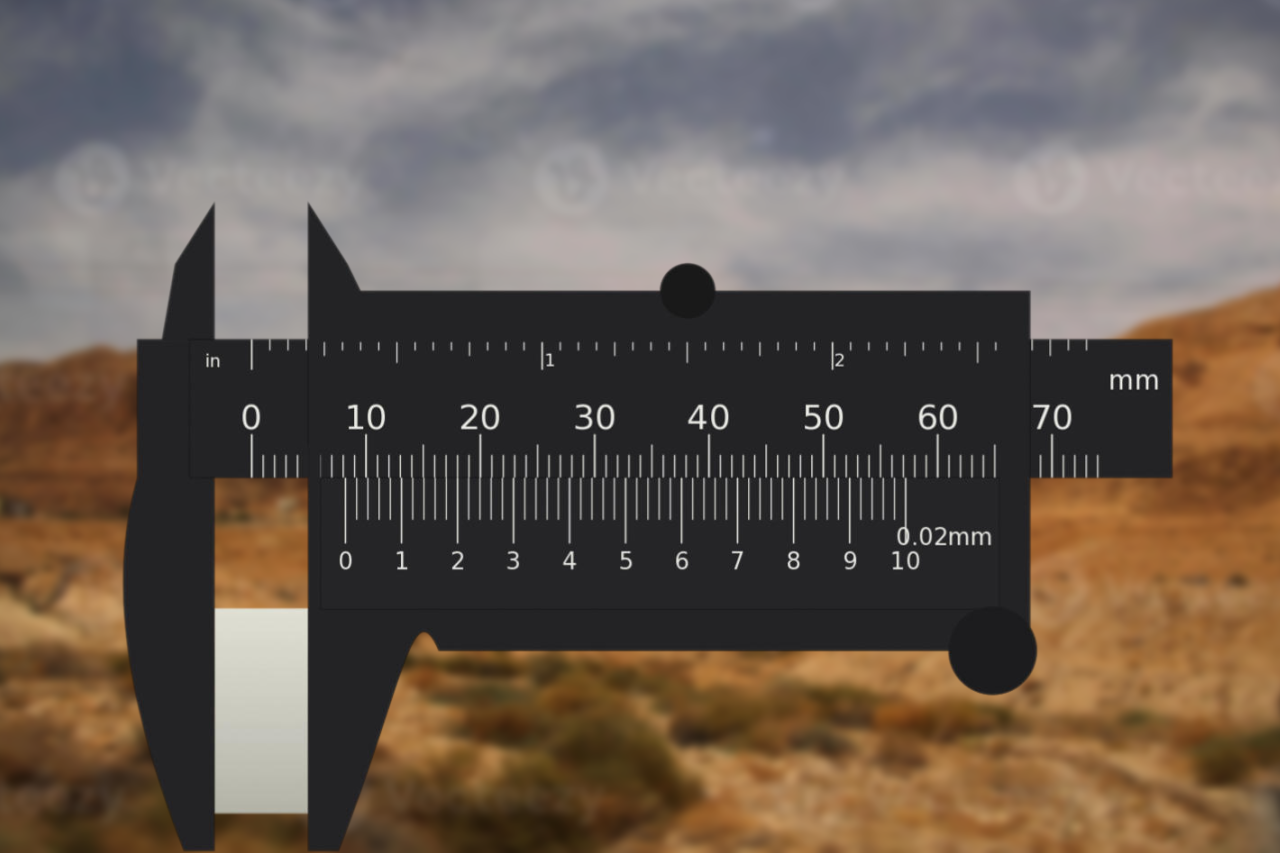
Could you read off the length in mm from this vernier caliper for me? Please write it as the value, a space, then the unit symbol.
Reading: 8.2 mm
